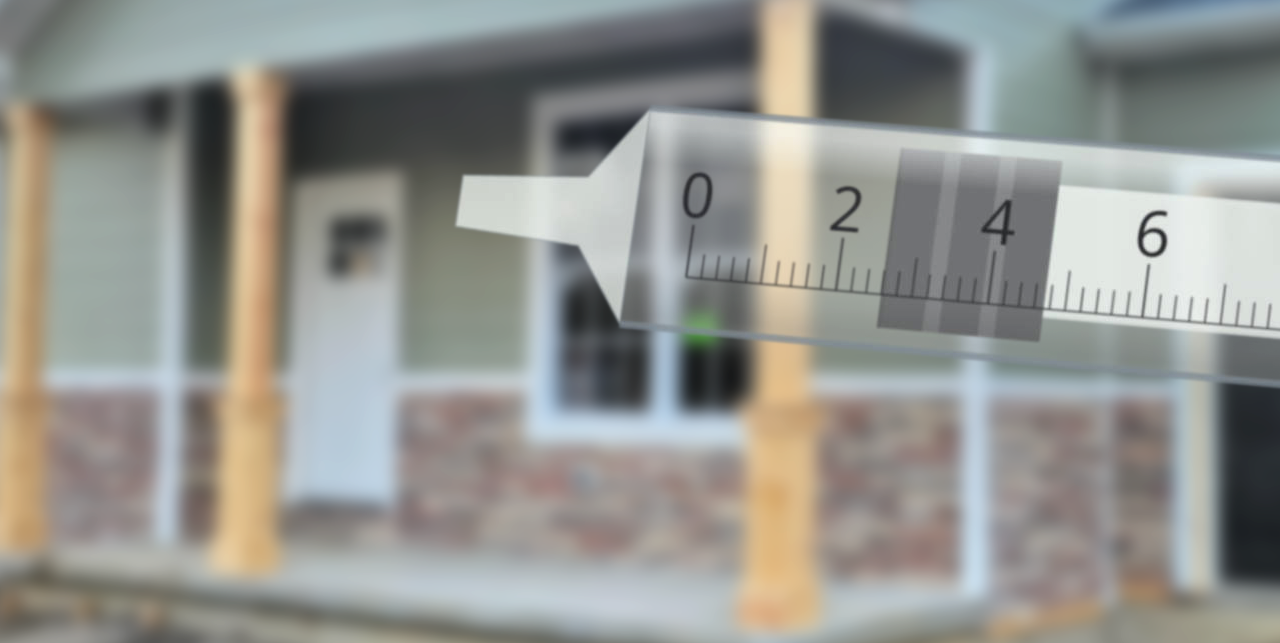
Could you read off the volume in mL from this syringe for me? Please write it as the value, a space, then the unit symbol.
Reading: 2.6 mL
